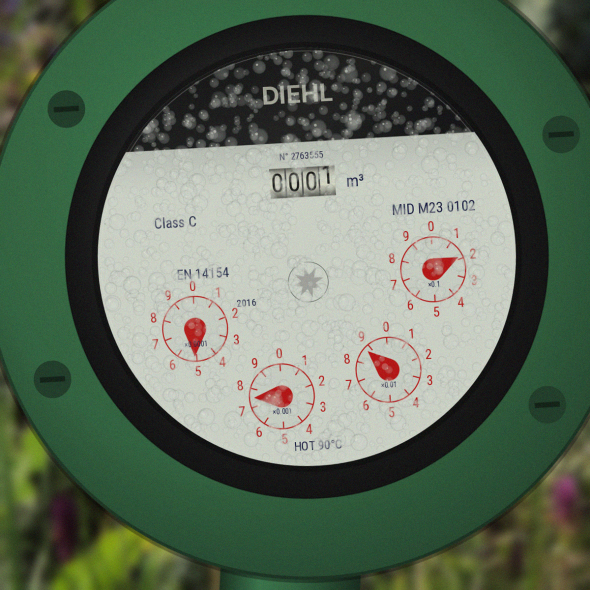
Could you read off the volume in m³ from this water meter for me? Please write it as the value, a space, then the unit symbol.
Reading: 1.1875 m³
